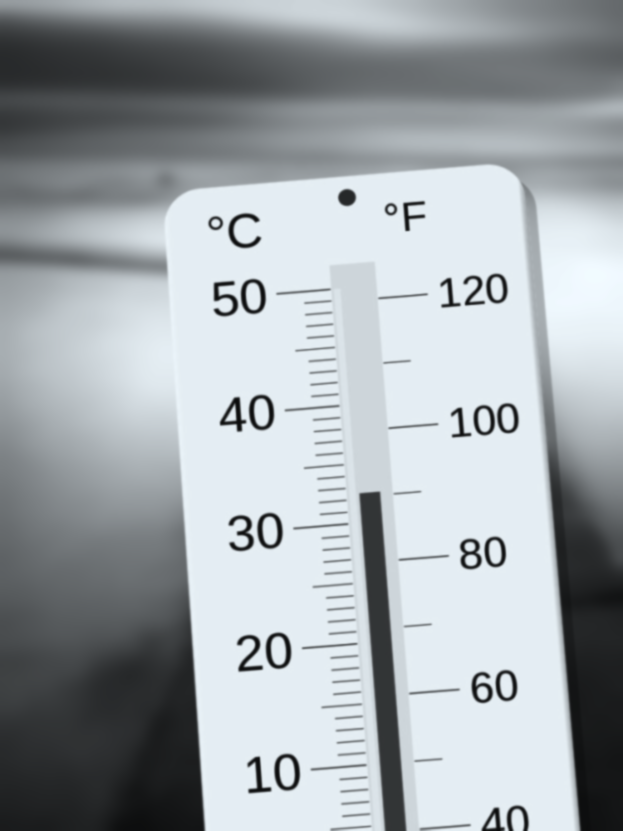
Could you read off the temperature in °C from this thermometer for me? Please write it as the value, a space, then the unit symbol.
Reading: 32.5 °C
